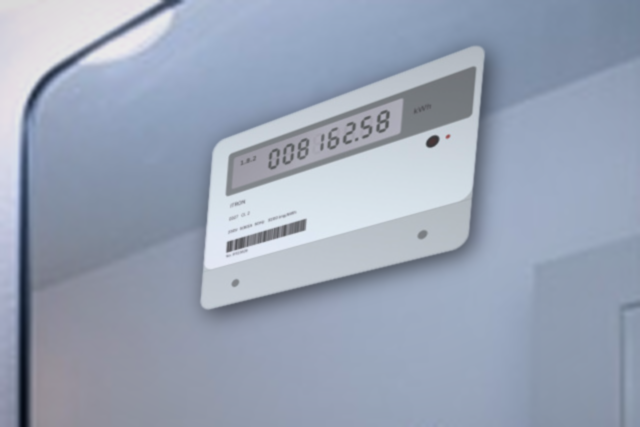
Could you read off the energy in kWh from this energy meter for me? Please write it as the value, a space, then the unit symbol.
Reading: 8162.58 kWh
